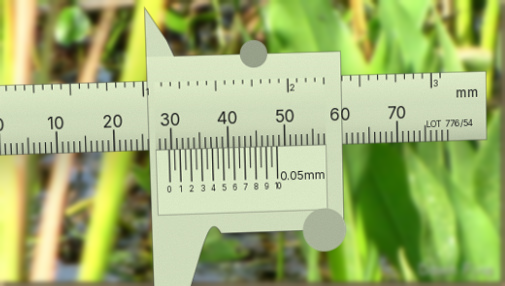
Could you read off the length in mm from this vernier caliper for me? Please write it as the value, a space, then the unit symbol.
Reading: 29.6 mm
